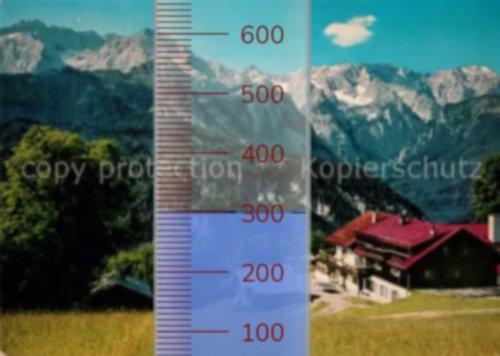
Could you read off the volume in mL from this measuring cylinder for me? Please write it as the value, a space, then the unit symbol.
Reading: 300 mL
